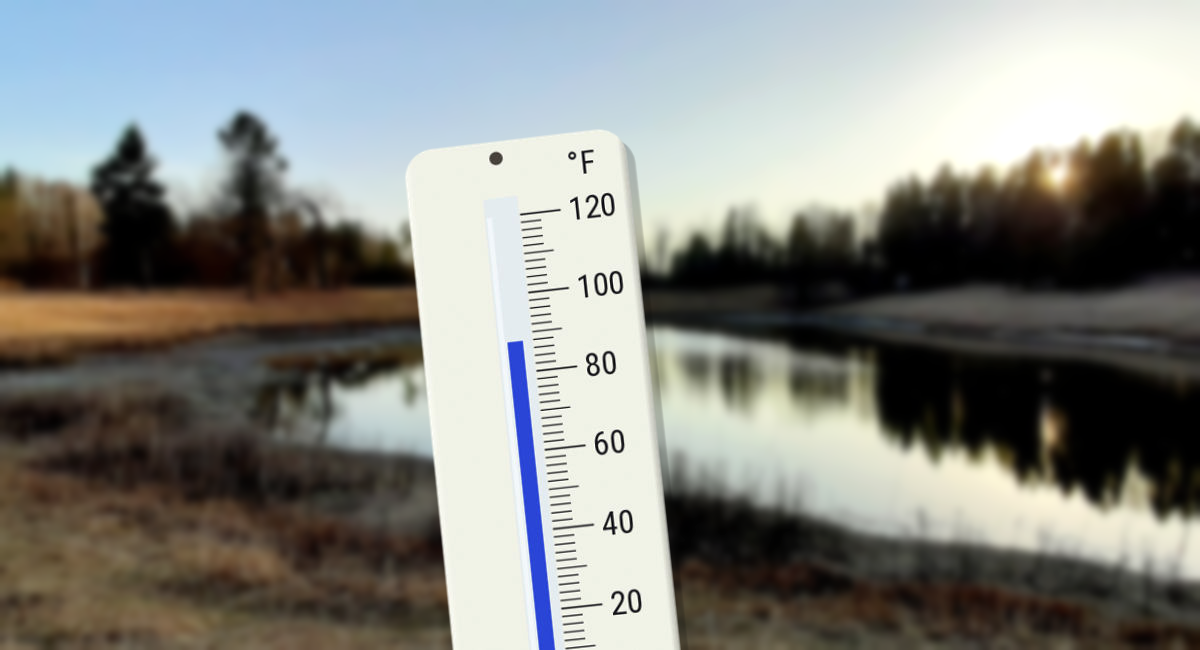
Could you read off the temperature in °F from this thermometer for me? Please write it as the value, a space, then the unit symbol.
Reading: 88 °F
